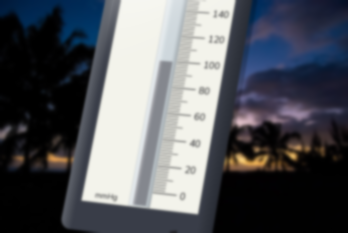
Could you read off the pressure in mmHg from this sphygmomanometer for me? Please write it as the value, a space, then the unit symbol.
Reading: 100 mmHg
